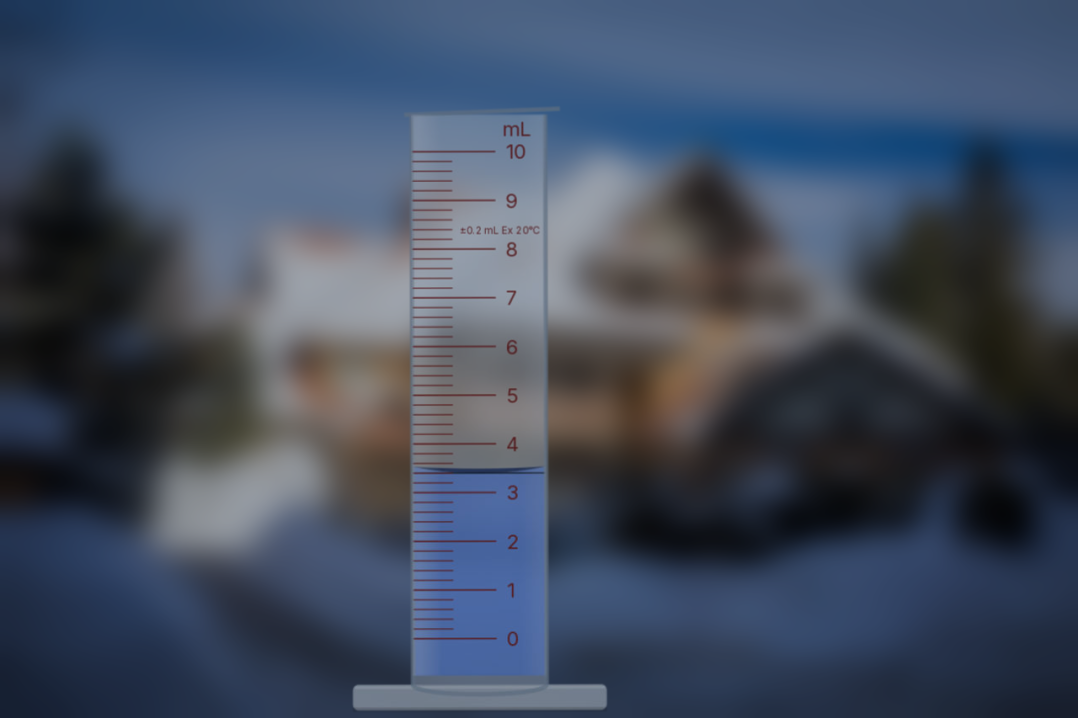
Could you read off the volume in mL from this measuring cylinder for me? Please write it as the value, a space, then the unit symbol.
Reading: 3.4 mL
